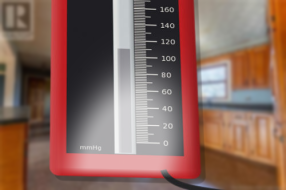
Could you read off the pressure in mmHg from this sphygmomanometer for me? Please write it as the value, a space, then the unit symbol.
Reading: 110 mmHg
